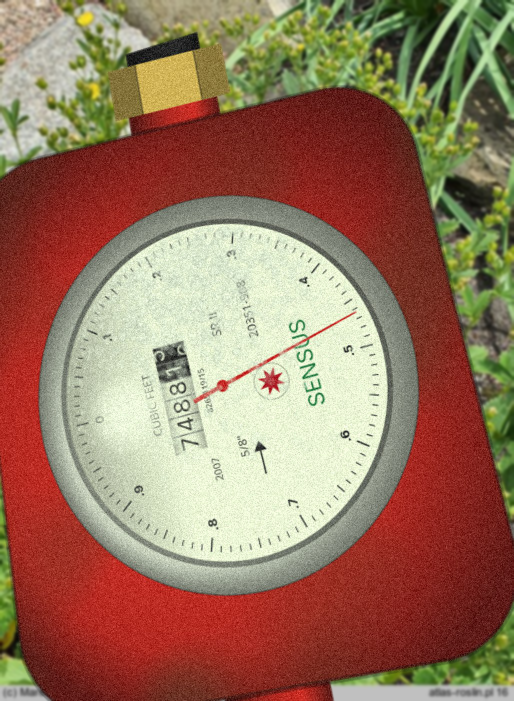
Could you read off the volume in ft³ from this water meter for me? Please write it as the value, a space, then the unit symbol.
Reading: 748815.46 ft³
